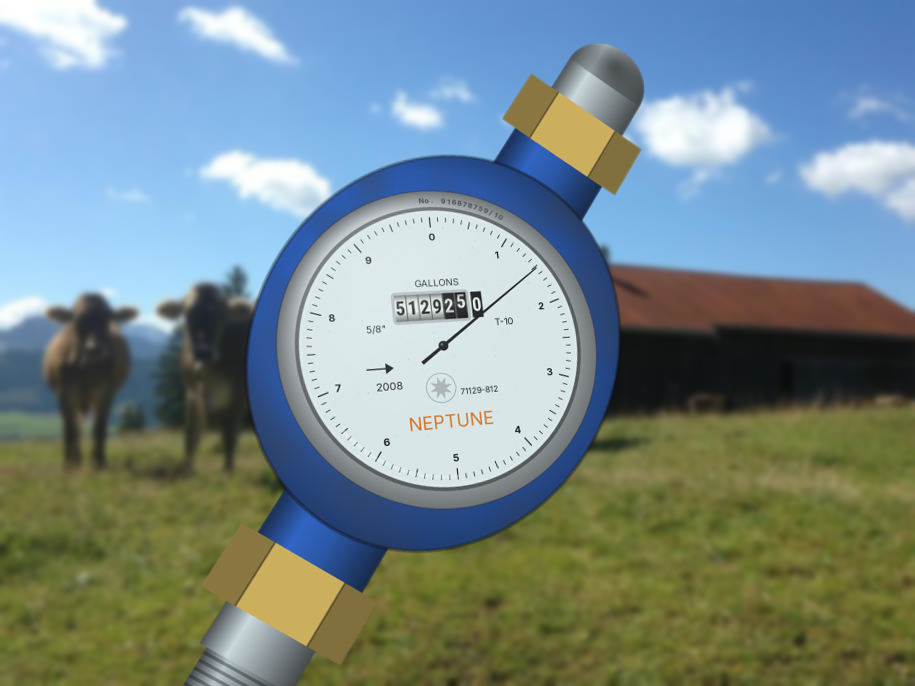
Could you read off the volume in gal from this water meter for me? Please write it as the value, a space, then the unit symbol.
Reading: 5129251.5 gal
